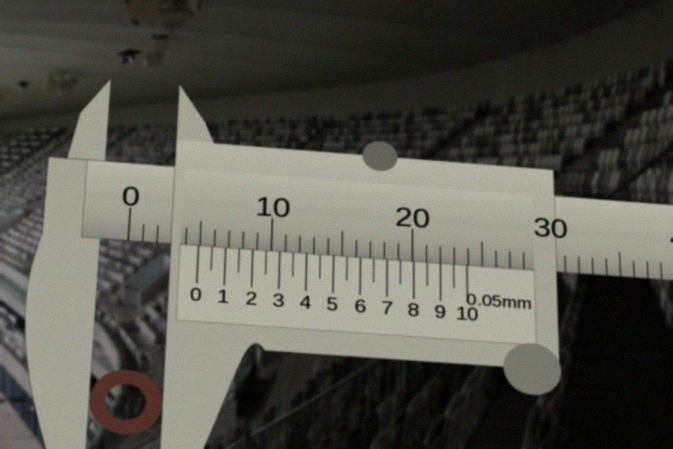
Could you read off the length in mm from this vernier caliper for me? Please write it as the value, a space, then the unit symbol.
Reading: 4.9 mm
